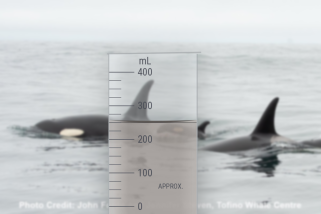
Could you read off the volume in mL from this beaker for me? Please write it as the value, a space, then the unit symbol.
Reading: 250 mL
